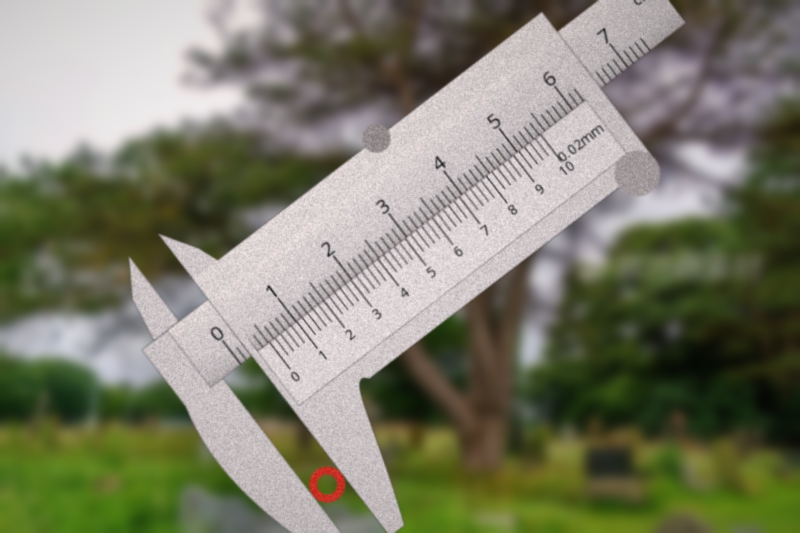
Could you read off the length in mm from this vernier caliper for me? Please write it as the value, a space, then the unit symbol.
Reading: 5.2 mm
